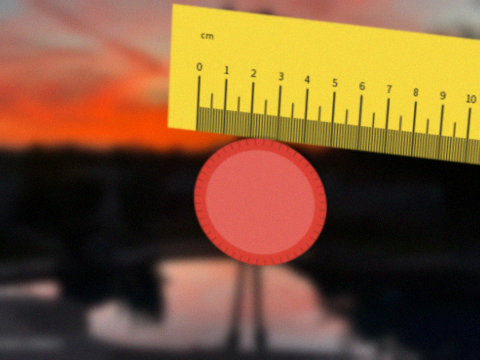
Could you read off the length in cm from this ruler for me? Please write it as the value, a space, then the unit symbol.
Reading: 5 cm
